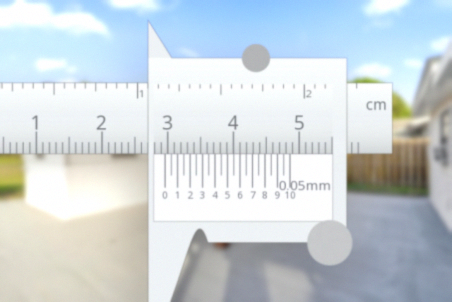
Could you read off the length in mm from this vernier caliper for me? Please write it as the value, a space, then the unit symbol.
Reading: 29.6 mm
